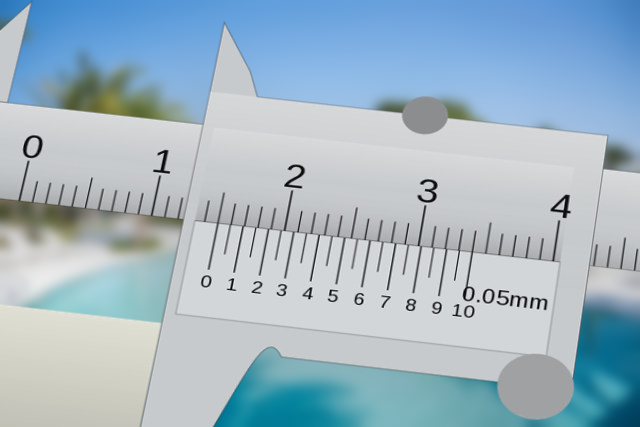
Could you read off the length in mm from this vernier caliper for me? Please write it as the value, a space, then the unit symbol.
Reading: 15.0 mm
